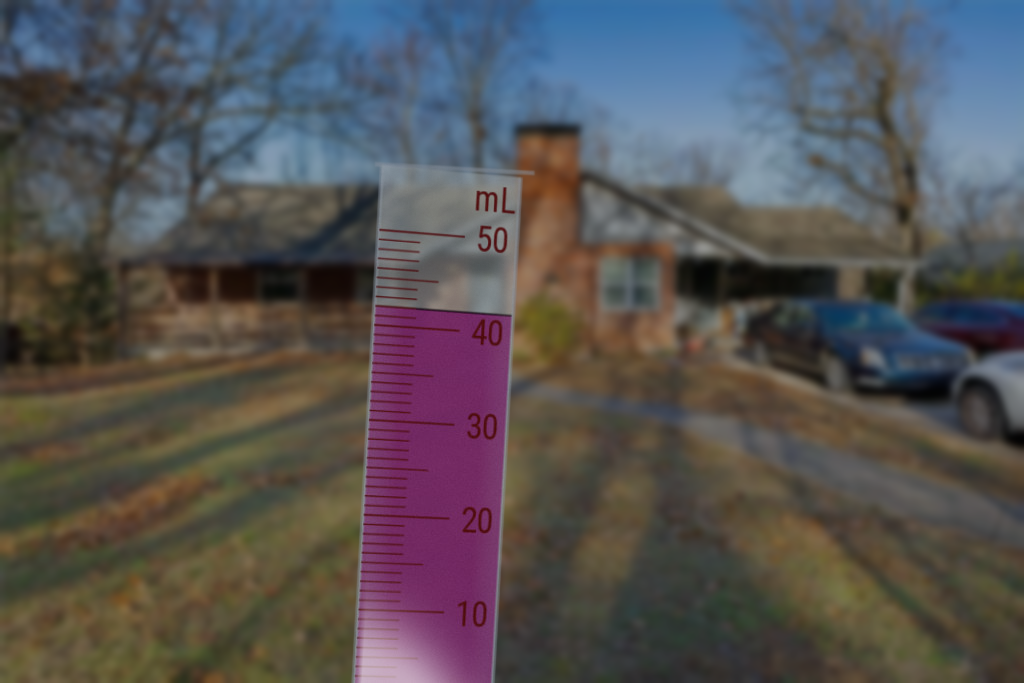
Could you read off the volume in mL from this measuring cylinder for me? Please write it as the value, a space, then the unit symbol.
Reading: 42 mL
